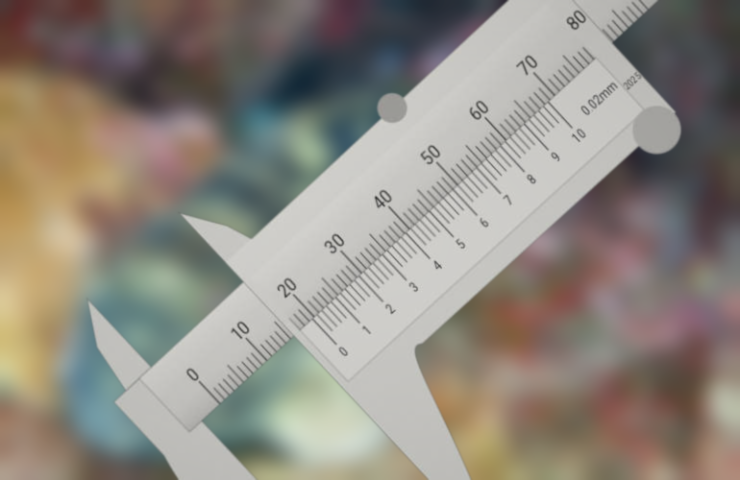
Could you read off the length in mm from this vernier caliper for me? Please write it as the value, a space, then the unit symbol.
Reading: 19.6 mm
